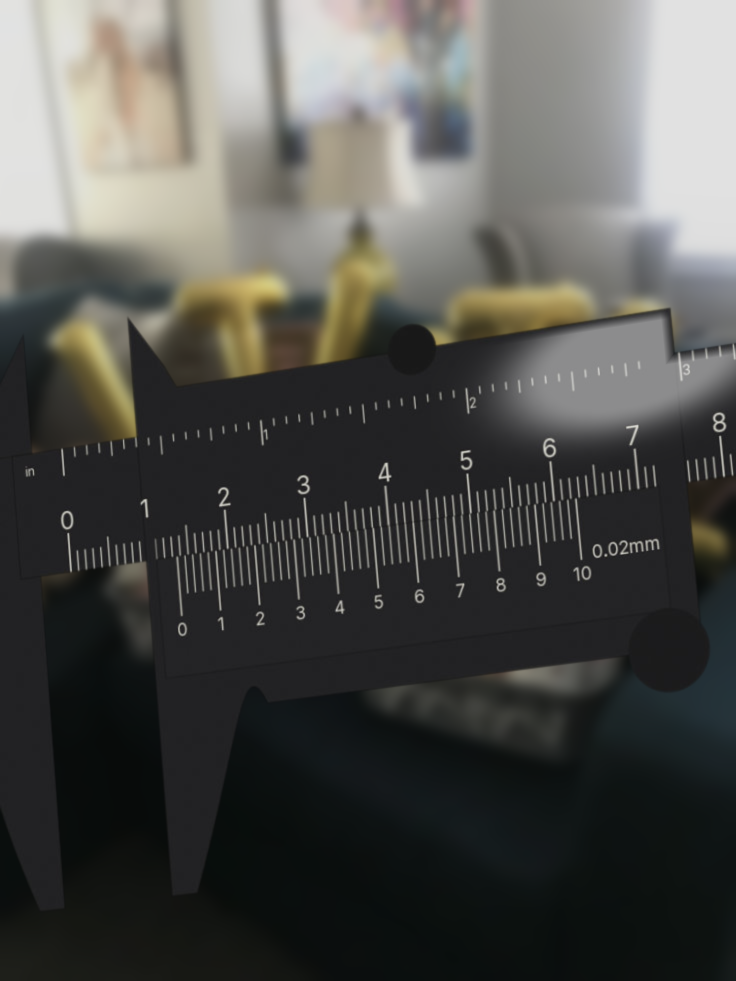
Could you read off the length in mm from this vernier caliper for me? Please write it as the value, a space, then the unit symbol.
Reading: 13.6 mm
